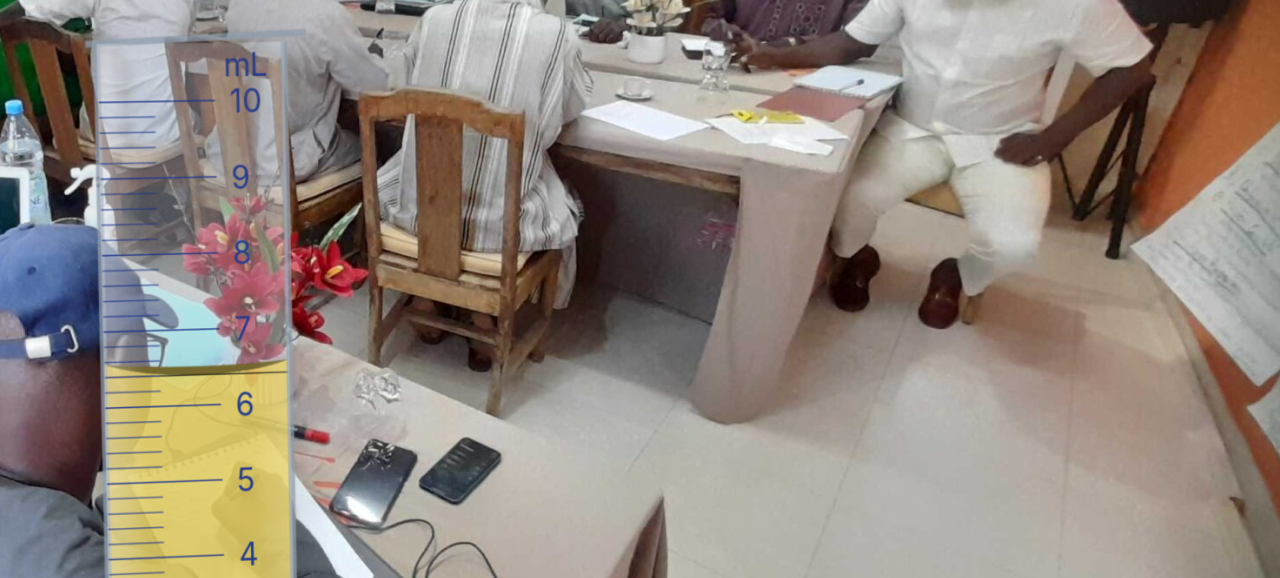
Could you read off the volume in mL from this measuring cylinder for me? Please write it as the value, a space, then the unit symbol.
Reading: 6.4 mL
